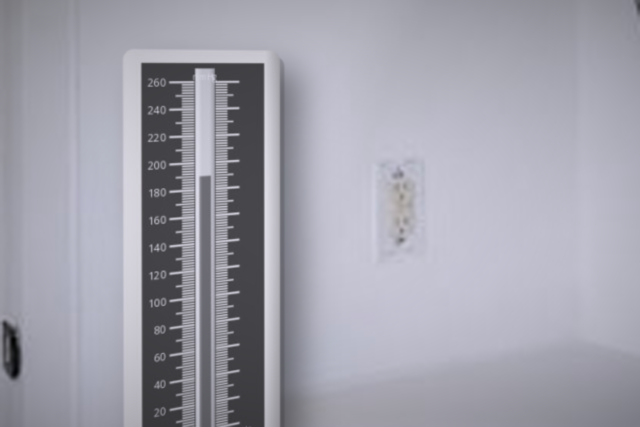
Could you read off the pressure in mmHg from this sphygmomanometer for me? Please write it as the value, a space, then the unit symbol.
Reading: 190 mmHg
